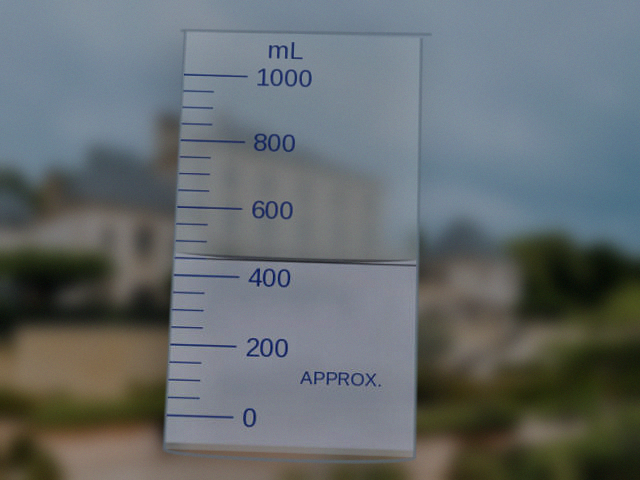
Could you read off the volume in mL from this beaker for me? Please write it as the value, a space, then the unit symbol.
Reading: 450 mL
